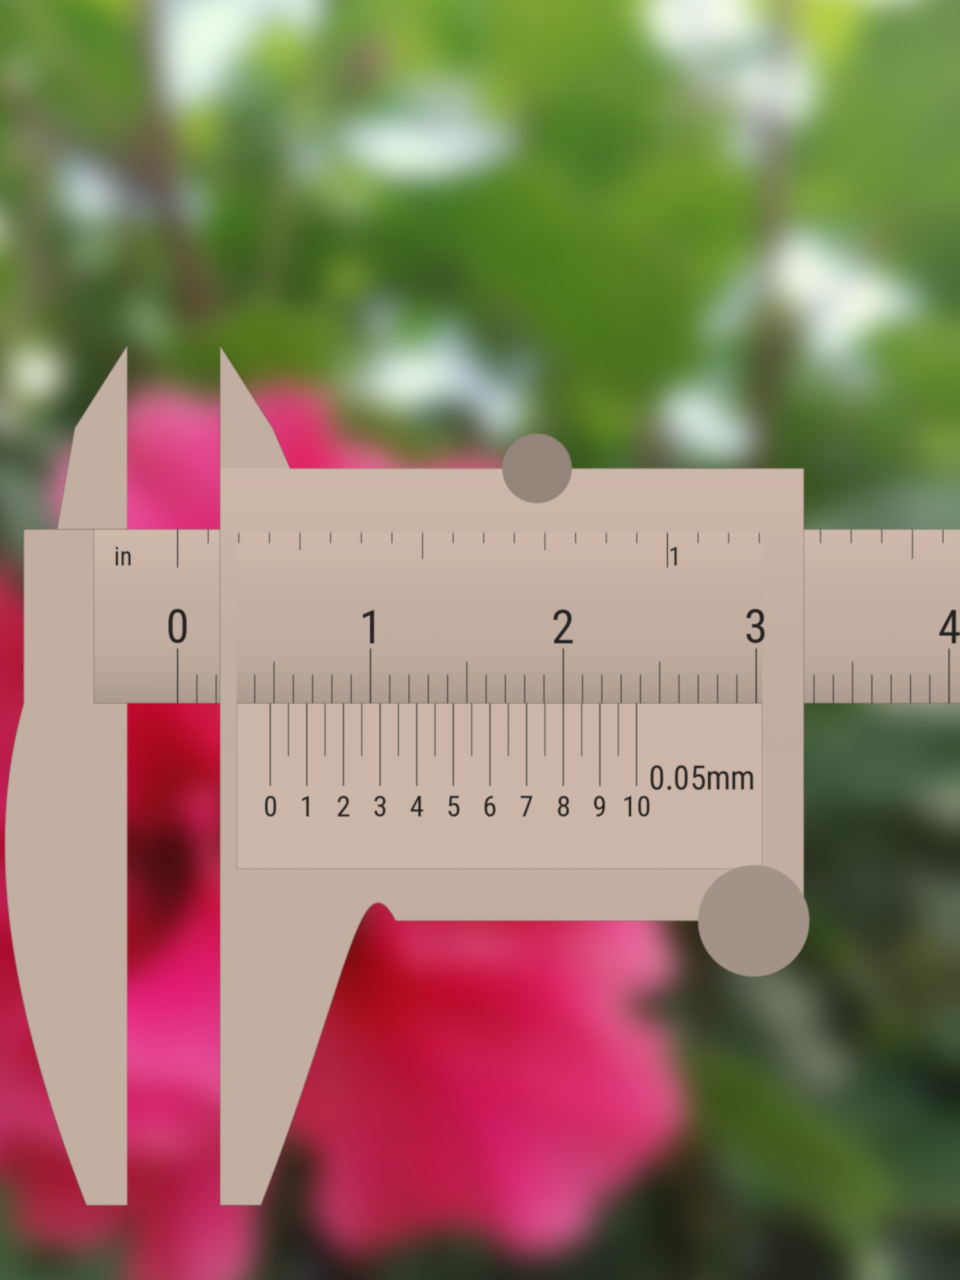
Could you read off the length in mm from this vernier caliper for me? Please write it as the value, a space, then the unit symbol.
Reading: 4.8 mm
